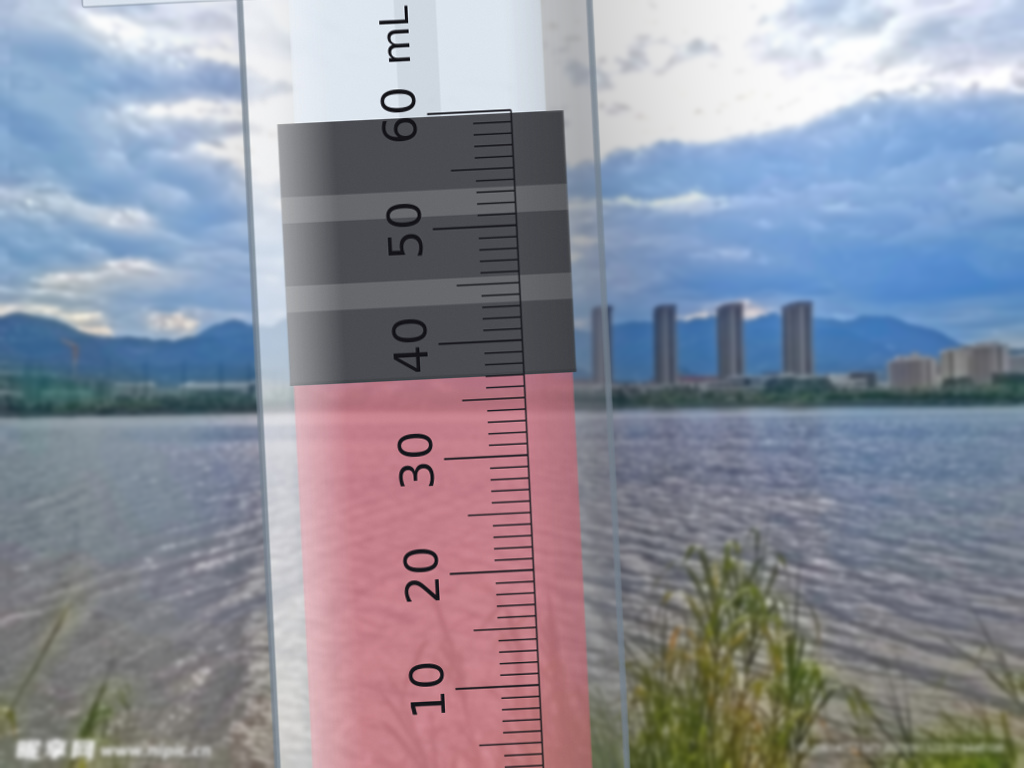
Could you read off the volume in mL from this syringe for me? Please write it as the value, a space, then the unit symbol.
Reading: 37 mL
